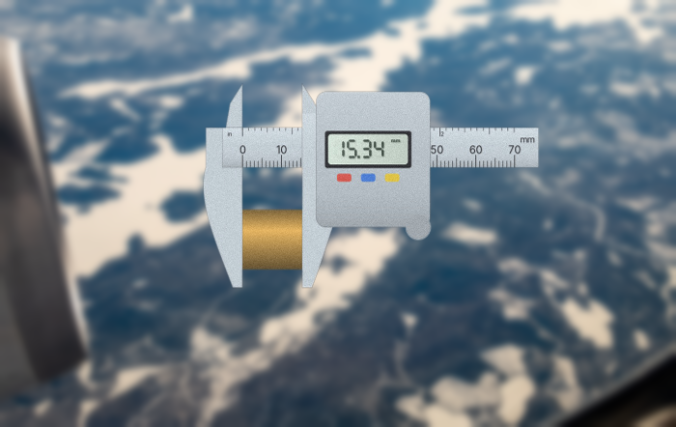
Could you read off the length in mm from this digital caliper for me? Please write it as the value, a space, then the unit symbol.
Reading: 15.34 mm
